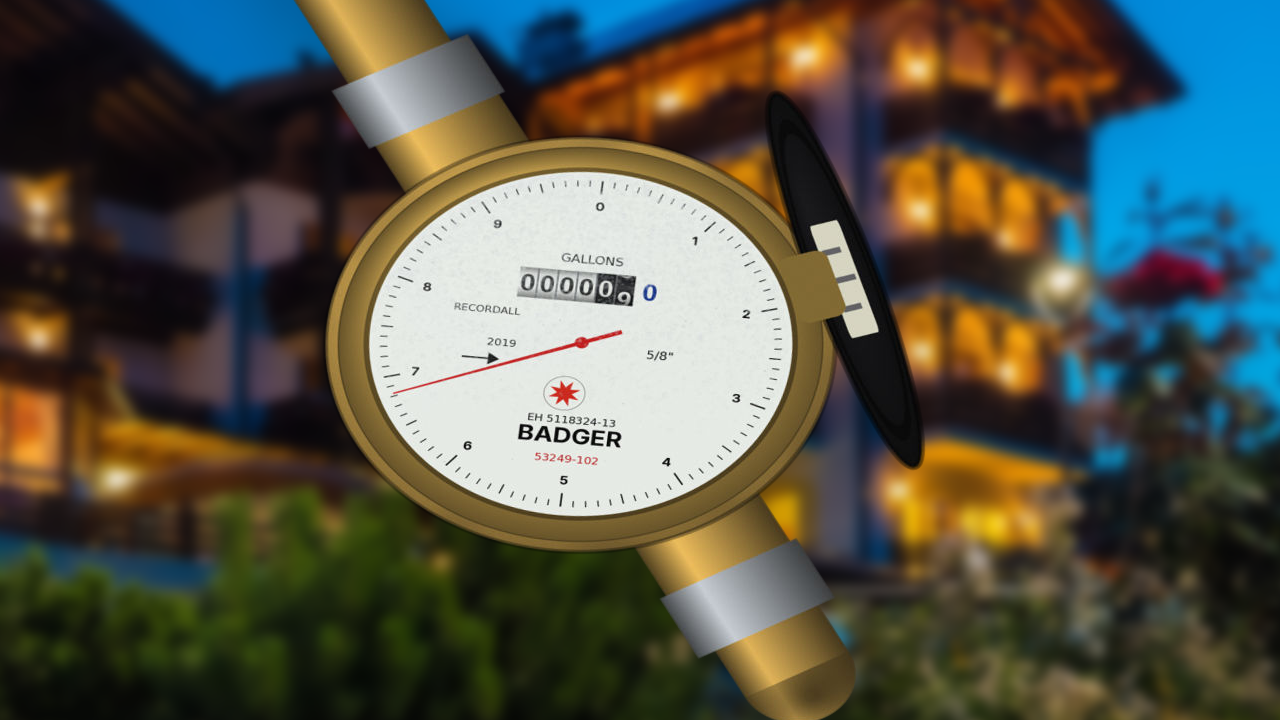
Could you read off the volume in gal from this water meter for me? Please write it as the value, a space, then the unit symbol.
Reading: 86.8 gal
